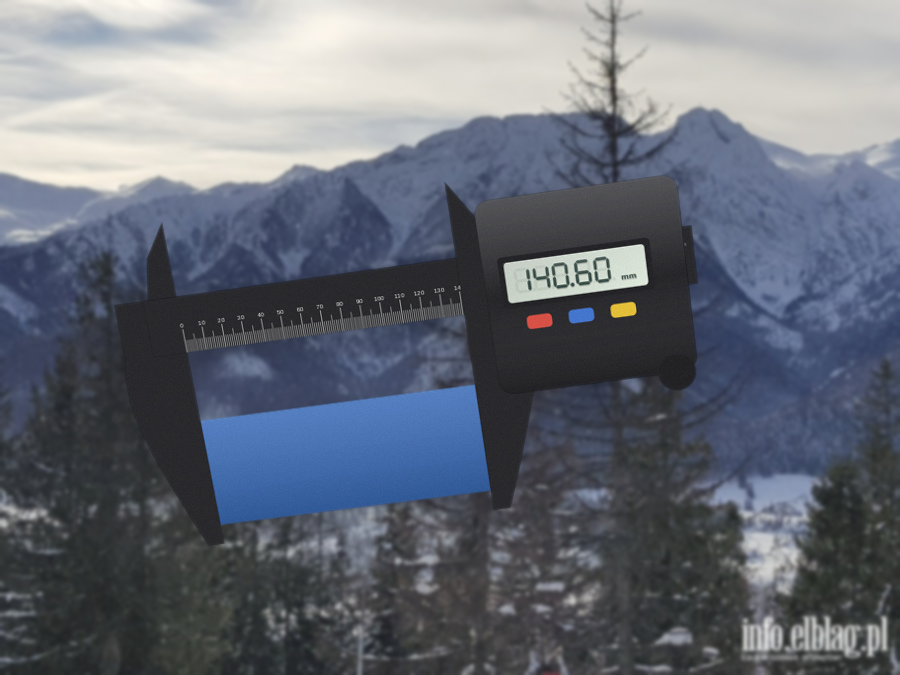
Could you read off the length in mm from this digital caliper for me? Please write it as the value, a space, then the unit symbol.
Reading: 140.60 mm
